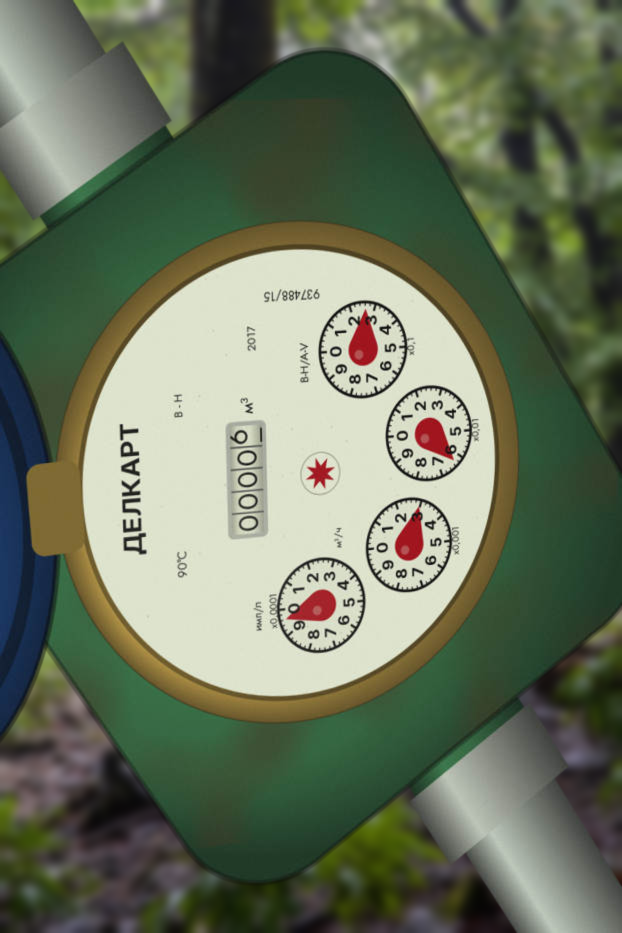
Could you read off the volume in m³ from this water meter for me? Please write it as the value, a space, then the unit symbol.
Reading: 6.2629 m³
